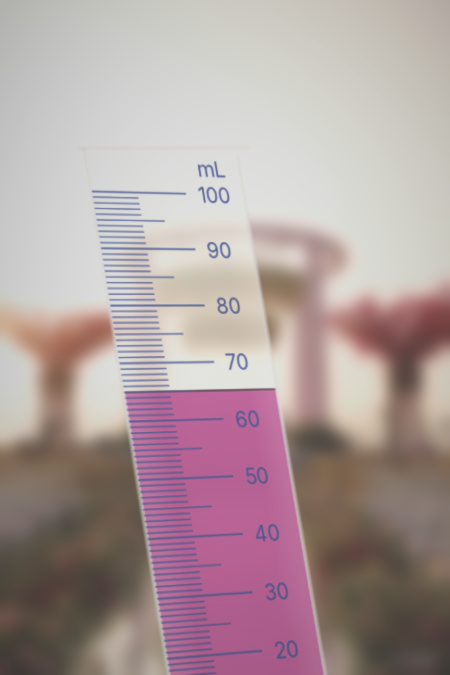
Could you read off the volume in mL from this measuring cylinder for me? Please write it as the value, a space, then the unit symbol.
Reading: 65 mL
